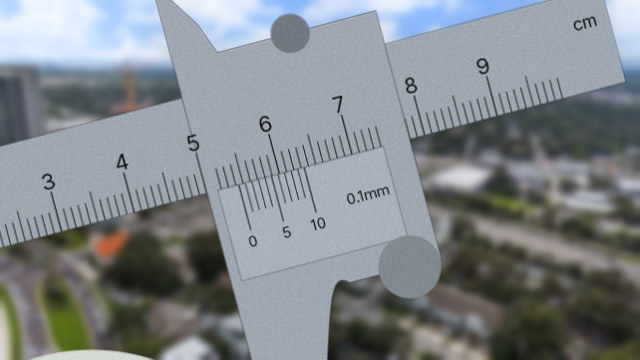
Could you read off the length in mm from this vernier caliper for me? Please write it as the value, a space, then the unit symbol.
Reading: 54.4 mm
